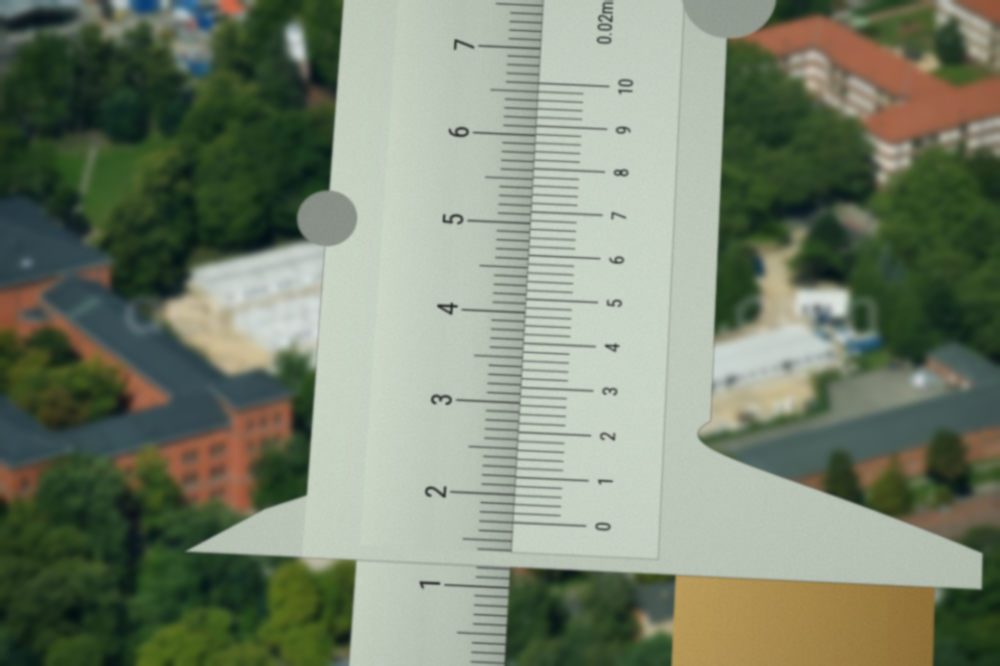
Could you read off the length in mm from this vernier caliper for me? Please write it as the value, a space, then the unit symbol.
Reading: 17.0 mm
